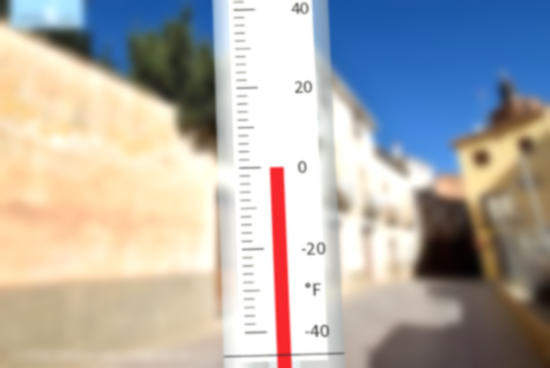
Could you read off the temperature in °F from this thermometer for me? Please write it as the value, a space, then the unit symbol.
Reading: 0 °F
